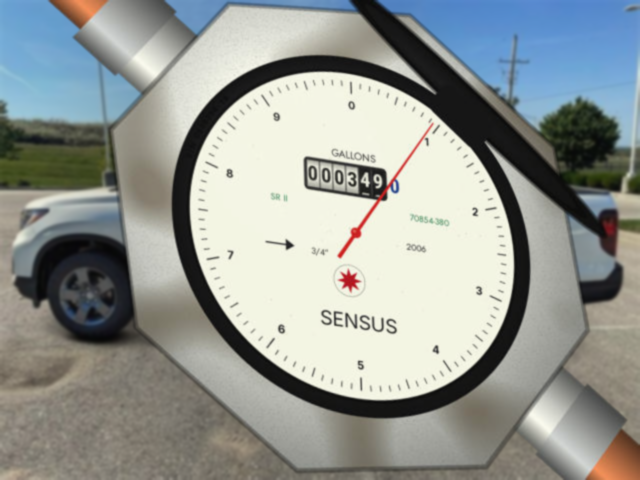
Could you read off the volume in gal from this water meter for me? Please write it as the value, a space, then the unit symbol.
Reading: 3490.9 gal
